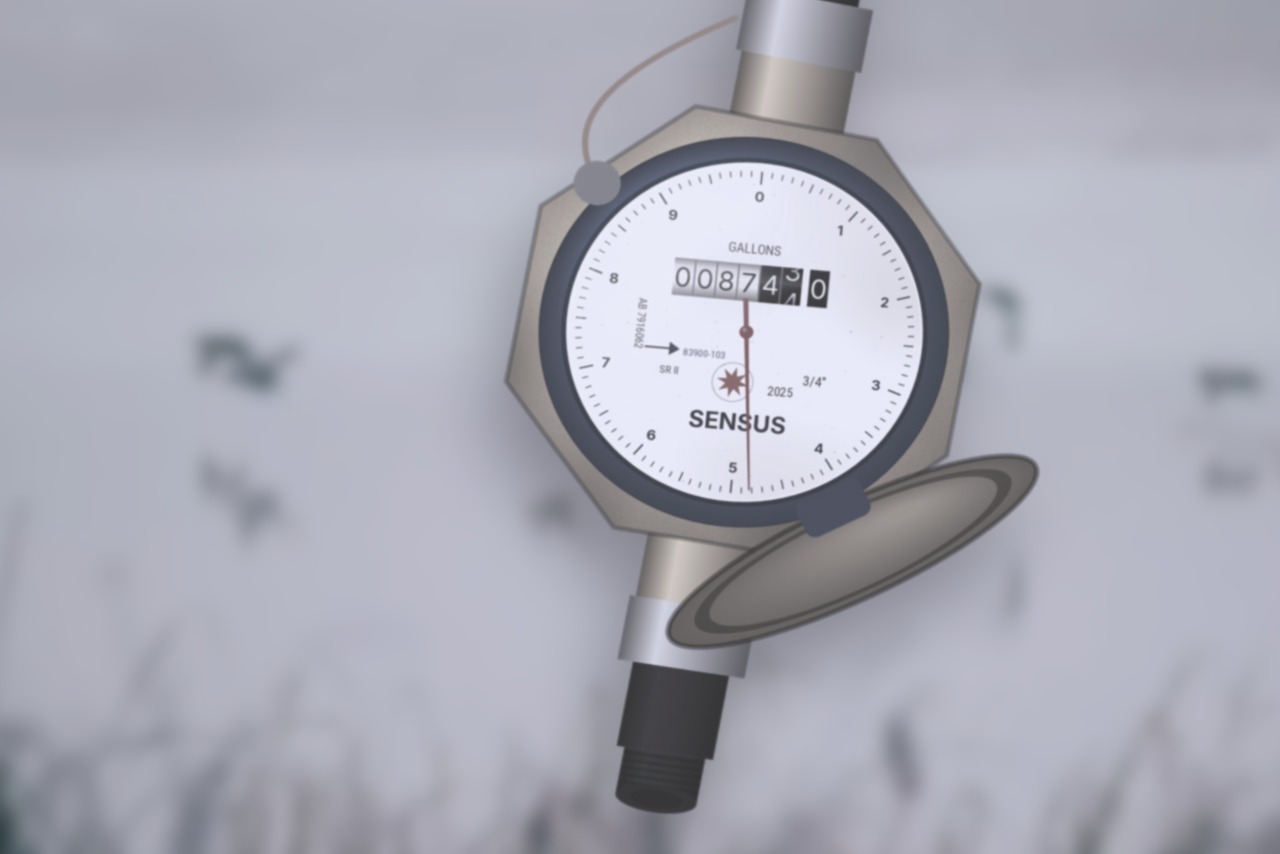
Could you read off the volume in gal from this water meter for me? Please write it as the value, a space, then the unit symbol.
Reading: 87434.8 gal
